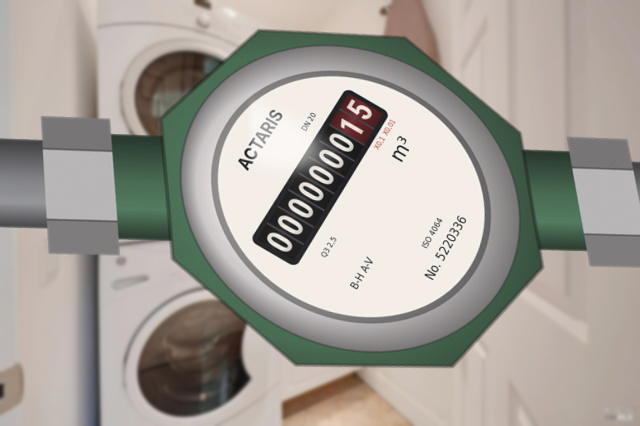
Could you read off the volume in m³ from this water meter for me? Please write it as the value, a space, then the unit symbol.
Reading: 0.15 m³
